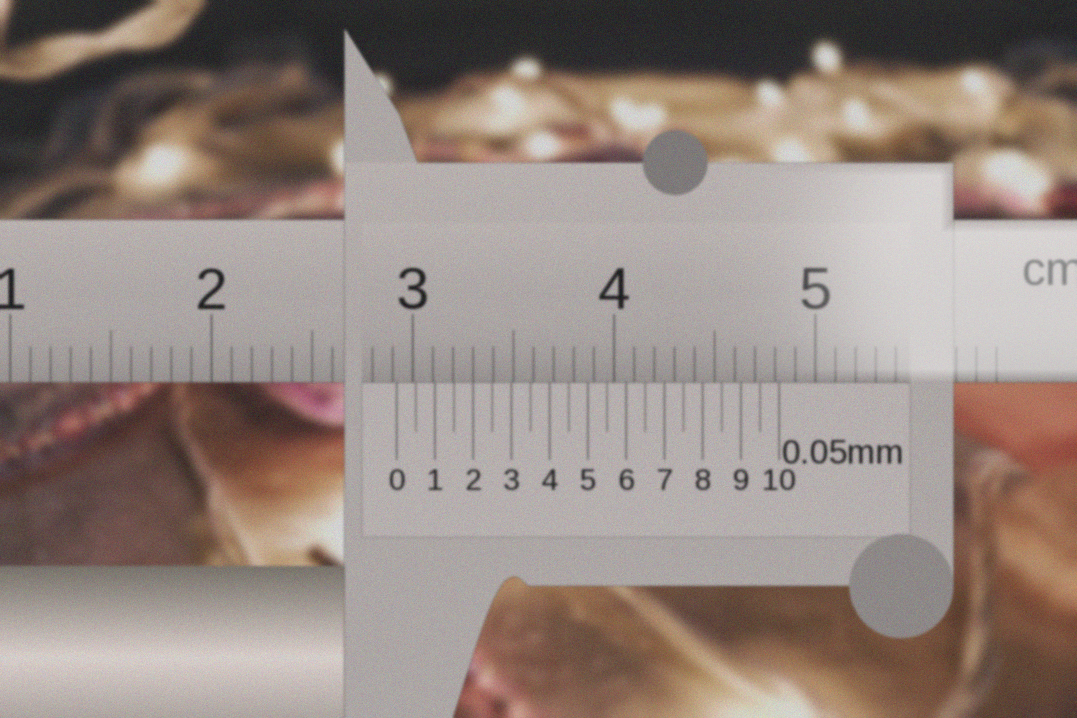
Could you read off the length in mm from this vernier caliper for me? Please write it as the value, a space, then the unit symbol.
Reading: 29.2 mm
